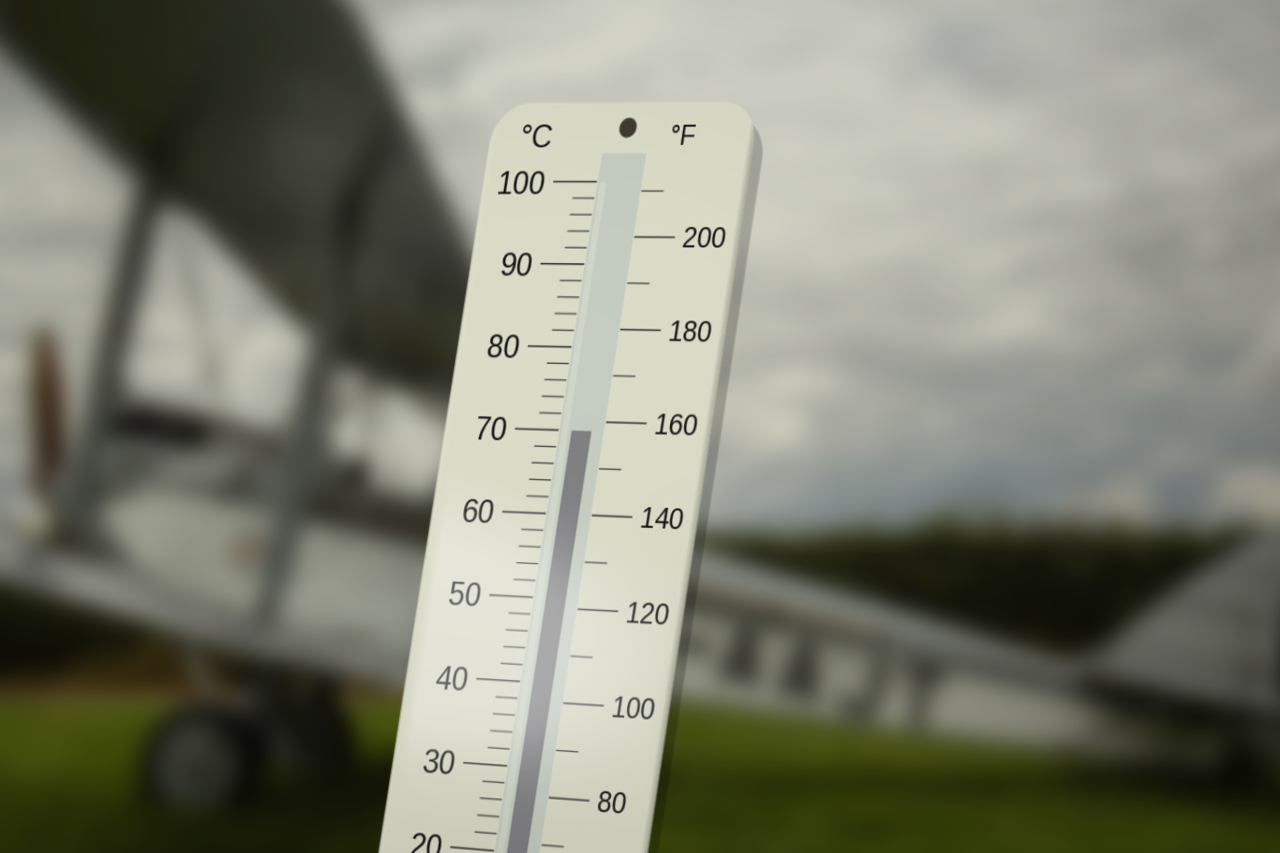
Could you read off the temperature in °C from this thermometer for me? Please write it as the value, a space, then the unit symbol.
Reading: 70 °C
